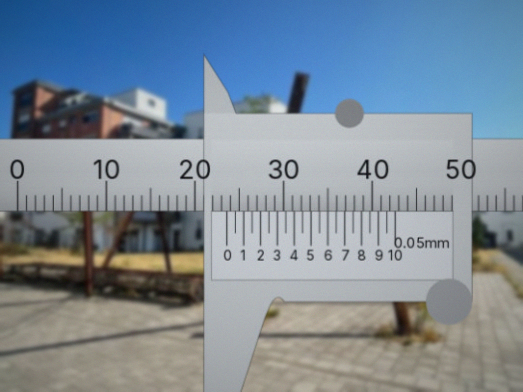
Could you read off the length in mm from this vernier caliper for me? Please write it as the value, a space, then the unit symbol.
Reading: 23.6 mm
